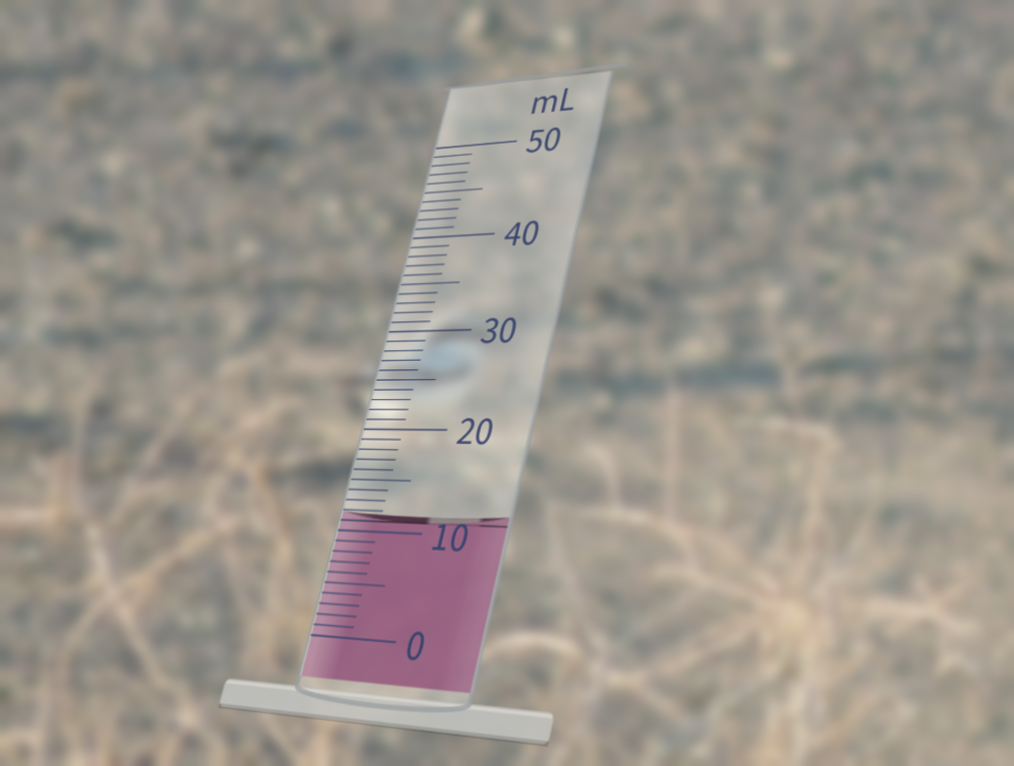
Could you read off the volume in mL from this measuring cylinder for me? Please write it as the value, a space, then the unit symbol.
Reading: 11 mL
